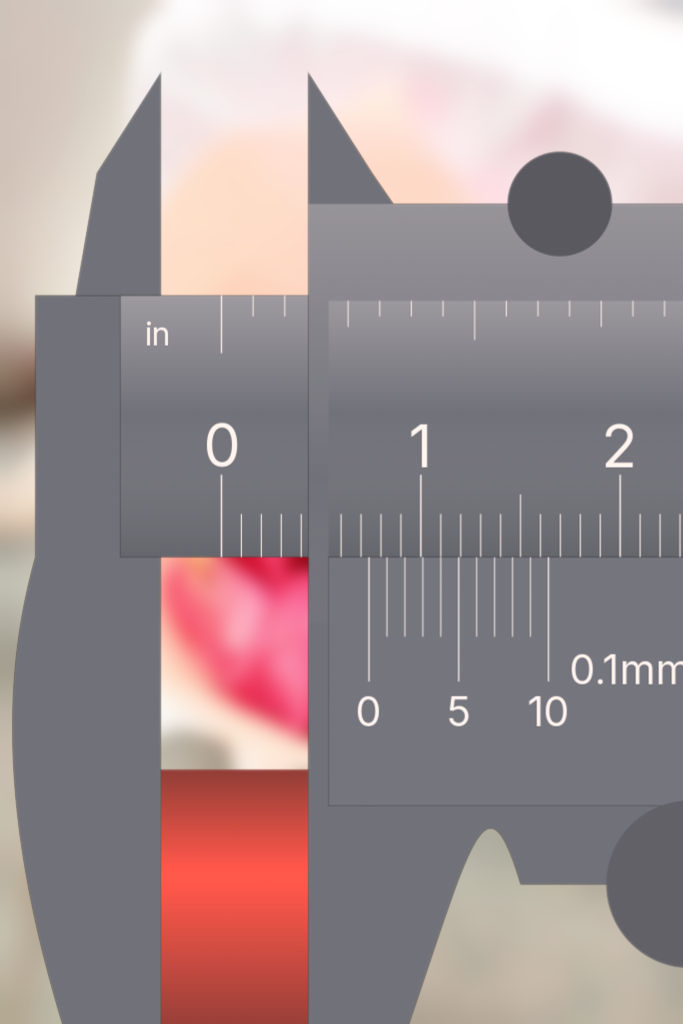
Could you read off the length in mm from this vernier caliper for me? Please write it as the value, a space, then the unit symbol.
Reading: 7.4 mm
